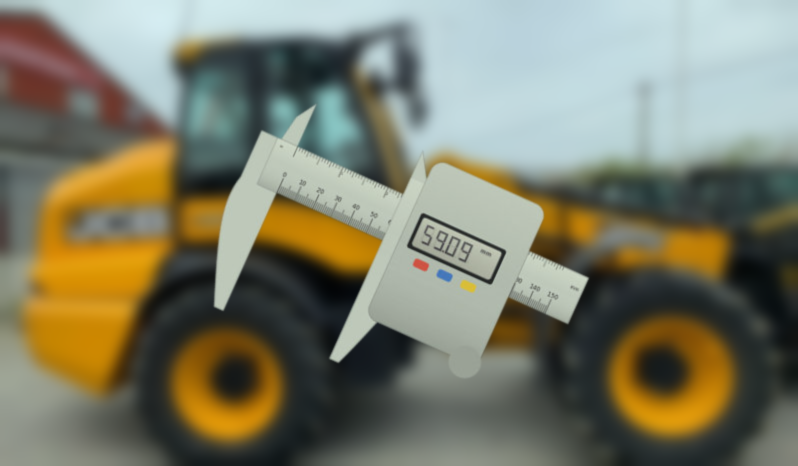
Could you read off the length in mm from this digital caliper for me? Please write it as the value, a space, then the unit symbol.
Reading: 59.09 mm
